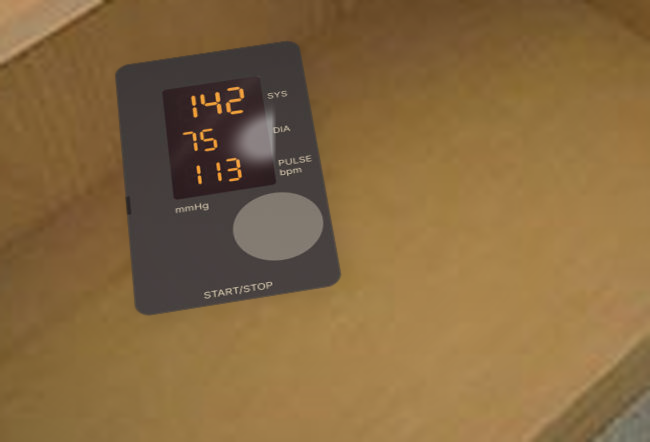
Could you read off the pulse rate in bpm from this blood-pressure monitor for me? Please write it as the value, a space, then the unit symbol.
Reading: 113 bpm
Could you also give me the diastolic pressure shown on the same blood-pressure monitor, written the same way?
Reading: 75 mmHg
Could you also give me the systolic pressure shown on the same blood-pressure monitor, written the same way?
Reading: 142 mmHg
